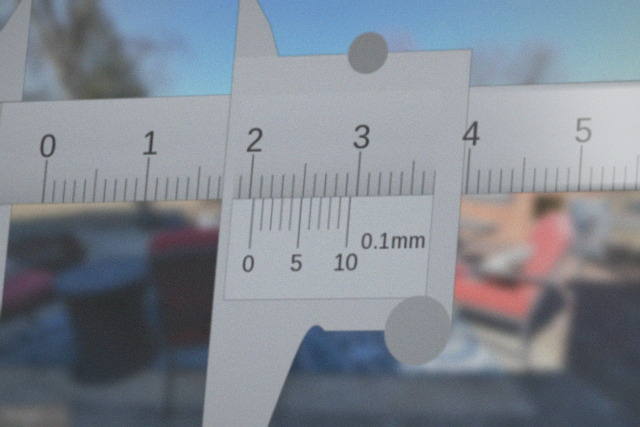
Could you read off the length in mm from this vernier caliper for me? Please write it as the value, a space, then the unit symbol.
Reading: 20.4 mm
